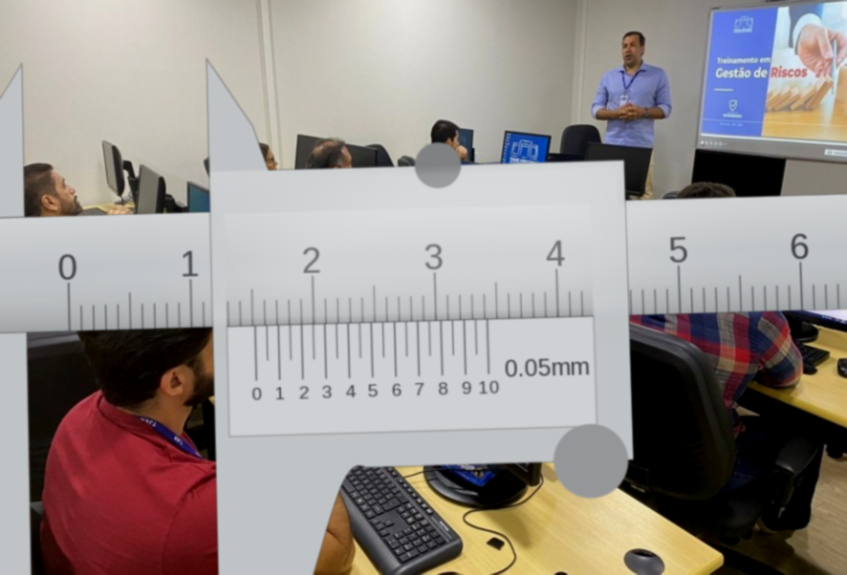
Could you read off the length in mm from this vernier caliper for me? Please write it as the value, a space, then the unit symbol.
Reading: 15.2 mm
